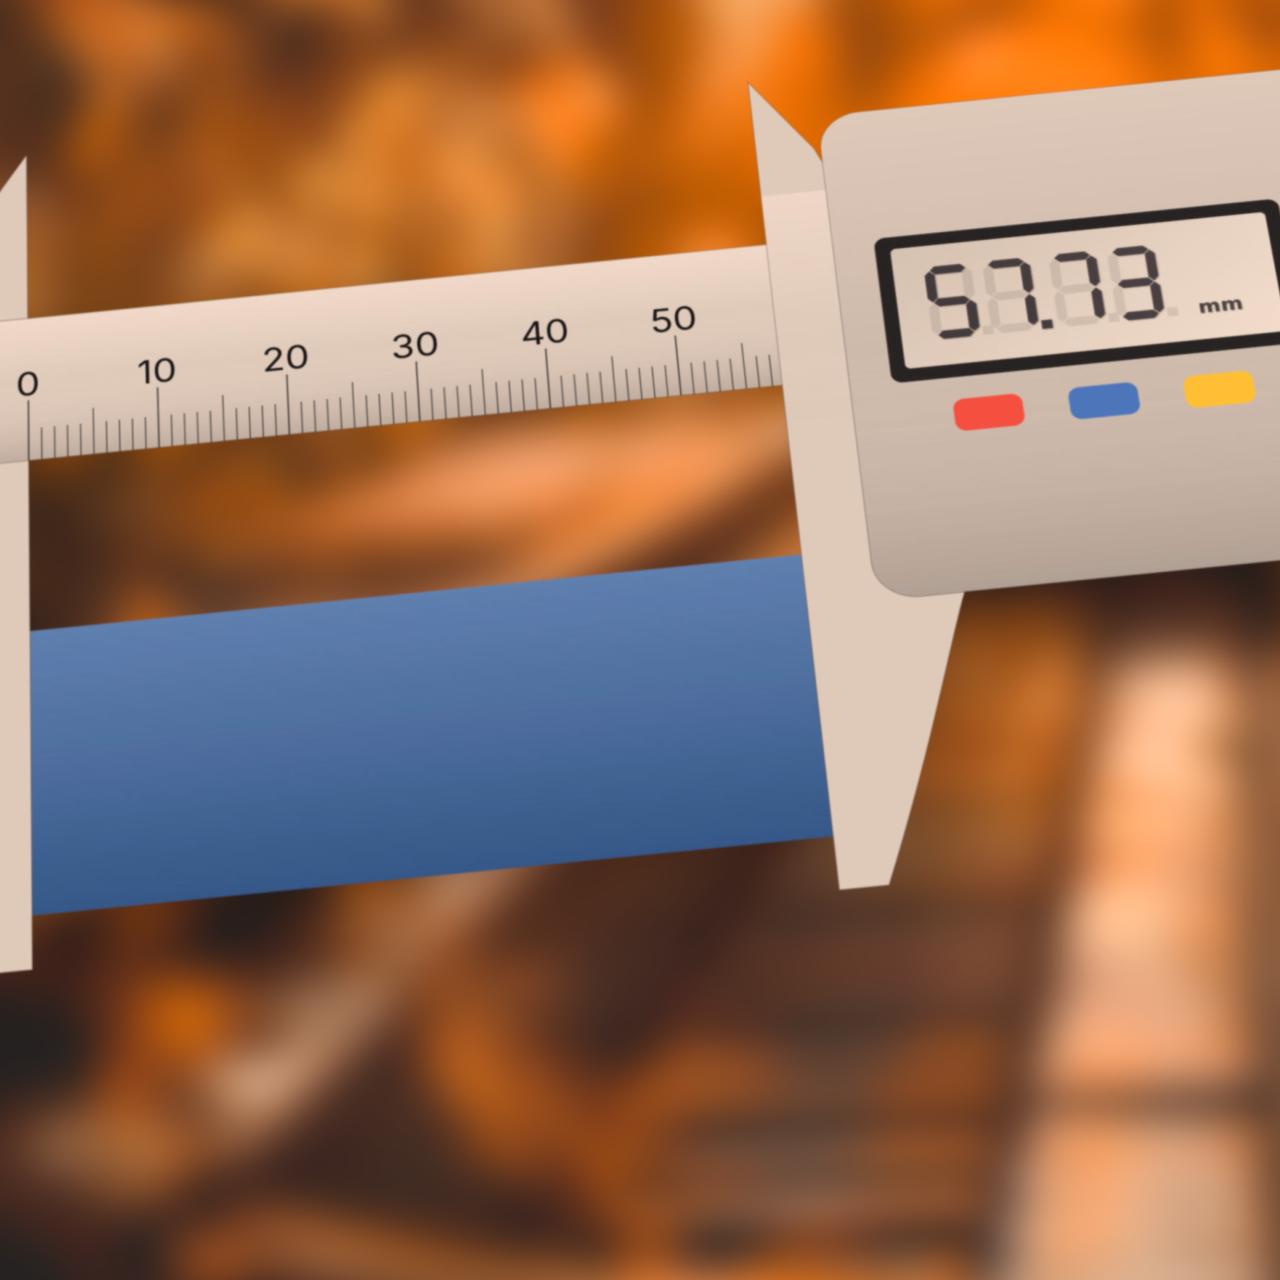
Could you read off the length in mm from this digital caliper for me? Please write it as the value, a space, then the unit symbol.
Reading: 57.73 mm
